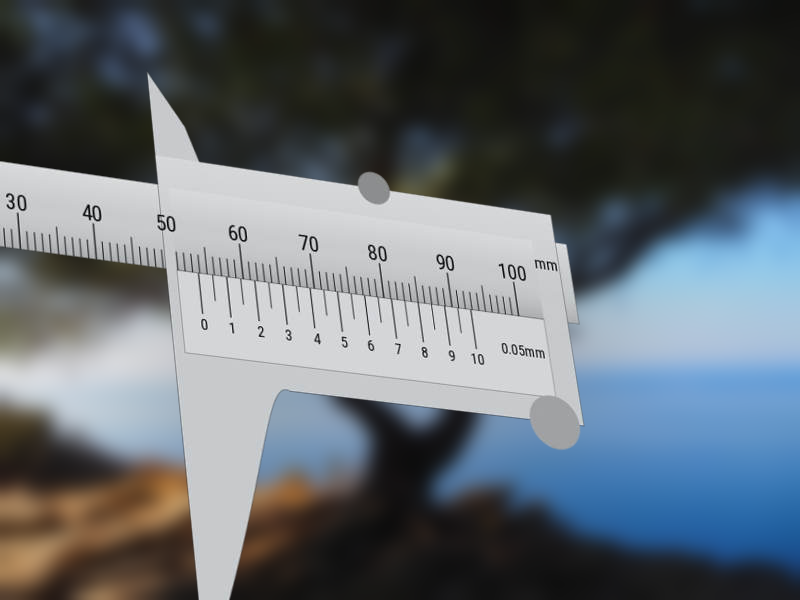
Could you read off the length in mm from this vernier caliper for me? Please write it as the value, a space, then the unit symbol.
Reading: 53.8 mm
